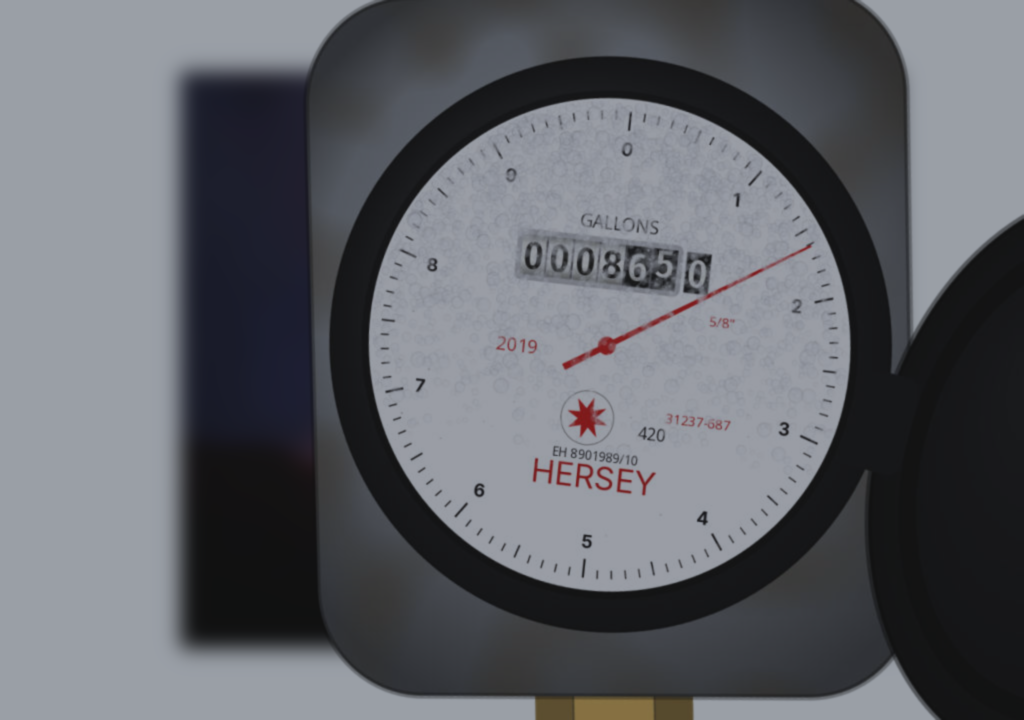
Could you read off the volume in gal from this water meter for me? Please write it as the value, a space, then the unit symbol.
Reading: 8651.6 gal
